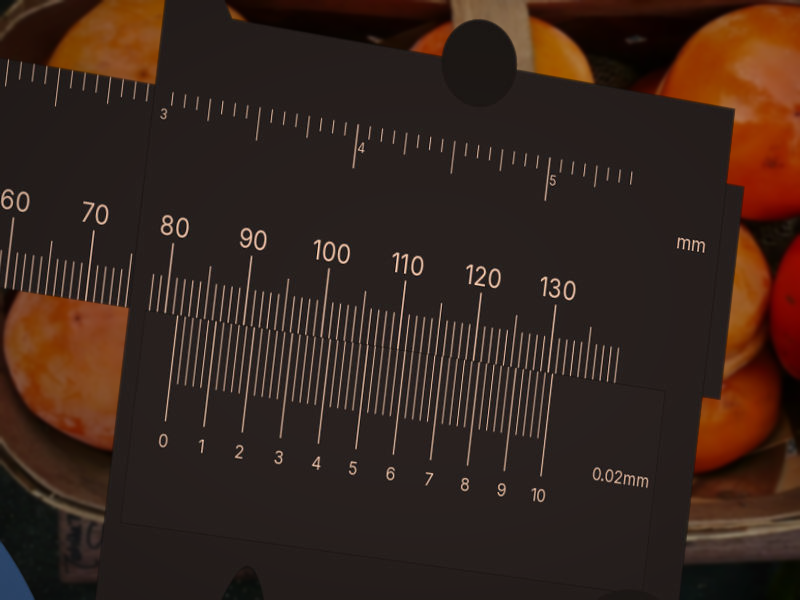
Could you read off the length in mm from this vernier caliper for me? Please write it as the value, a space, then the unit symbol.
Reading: 81.6 mm
